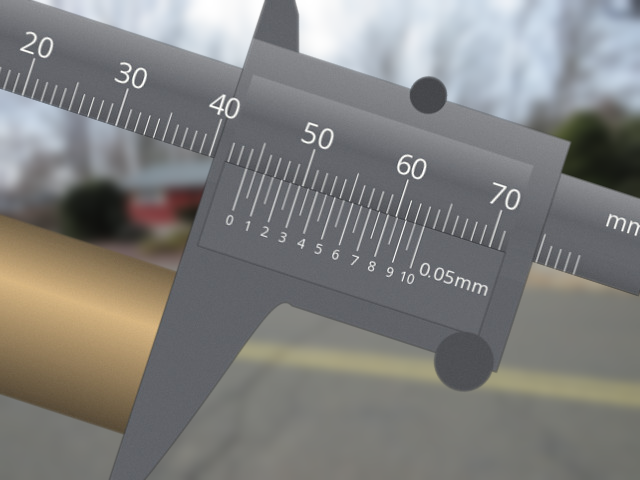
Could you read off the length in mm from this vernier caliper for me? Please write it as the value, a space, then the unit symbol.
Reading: 44.0 mm
